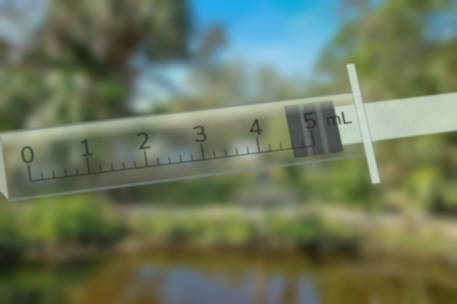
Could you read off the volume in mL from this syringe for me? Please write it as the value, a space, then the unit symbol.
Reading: 4.6 mL
